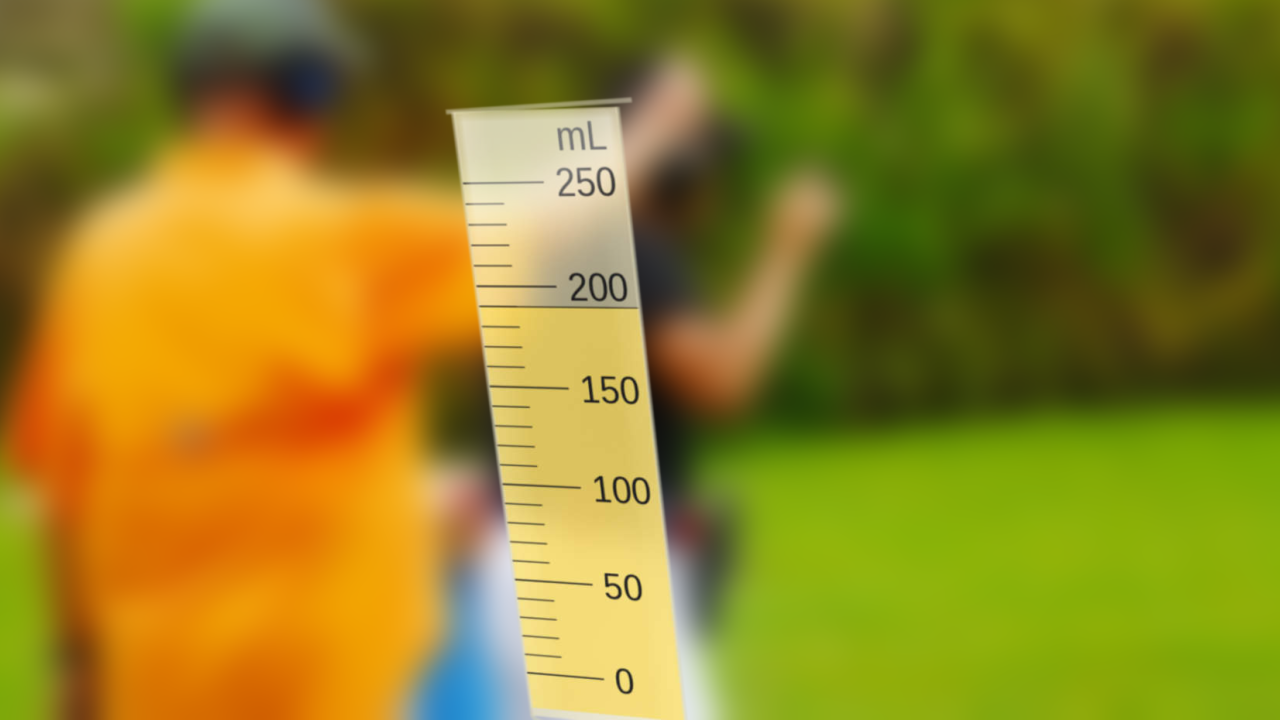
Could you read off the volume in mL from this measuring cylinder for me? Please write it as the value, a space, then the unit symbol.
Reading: 190 mL
